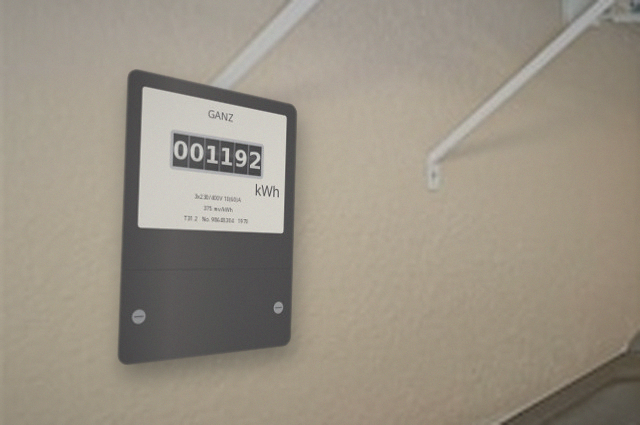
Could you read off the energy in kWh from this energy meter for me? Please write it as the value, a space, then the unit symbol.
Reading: 1192 kWh
